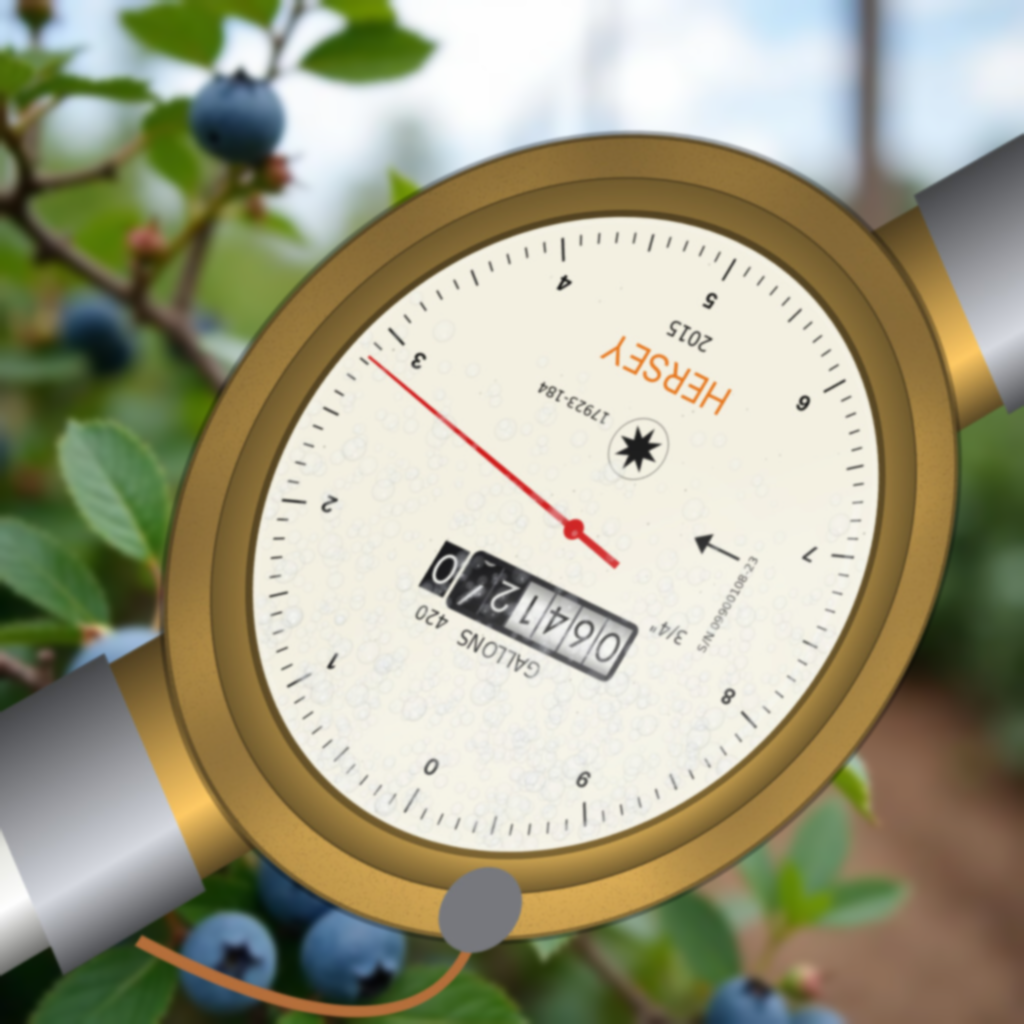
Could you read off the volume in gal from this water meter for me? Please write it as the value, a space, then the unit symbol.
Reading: 641272.8 gal
